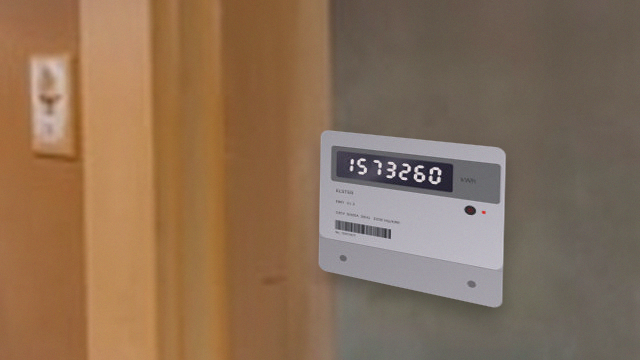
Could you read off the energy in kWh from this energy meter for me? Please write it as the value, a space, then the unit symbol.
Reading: 1573260 kWh
